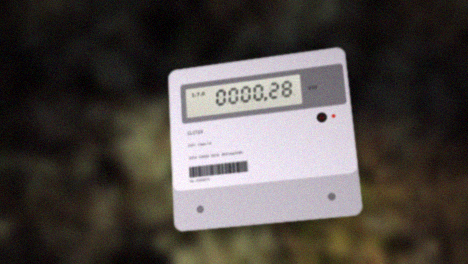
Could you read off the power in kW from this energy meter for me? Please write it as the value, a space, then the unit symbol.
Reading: 0.28 kW
